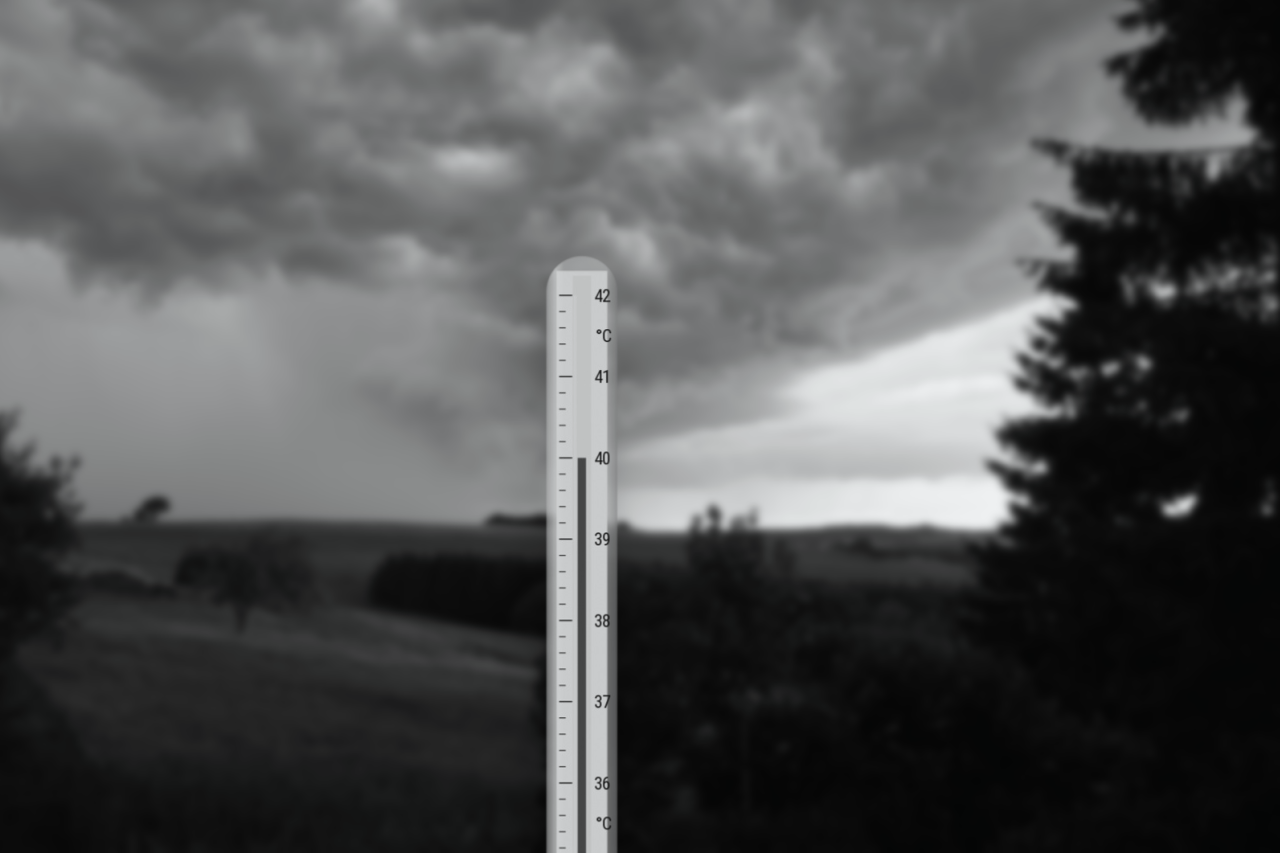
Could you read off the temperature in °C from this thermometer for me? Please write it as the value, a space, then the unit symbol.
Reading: 40 °C
